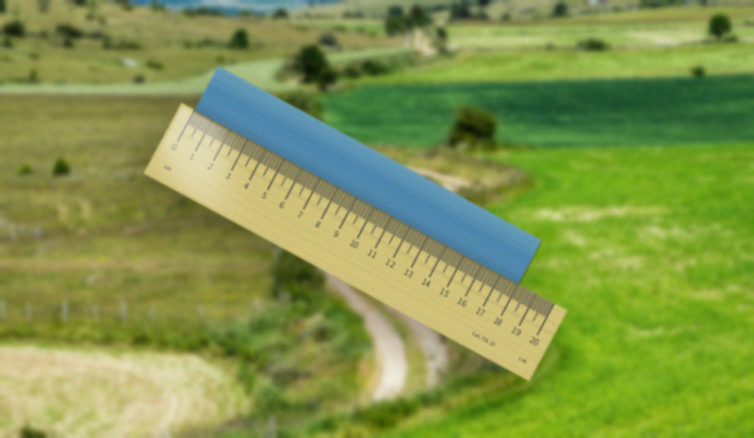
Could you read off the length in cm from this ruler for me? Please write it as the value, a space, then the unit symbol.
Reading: 18 cm
